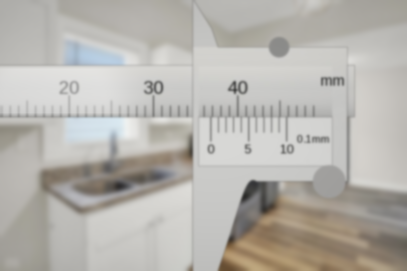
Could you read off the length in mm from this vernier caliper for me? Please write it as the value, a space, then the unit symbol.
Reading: 36.8 mm
